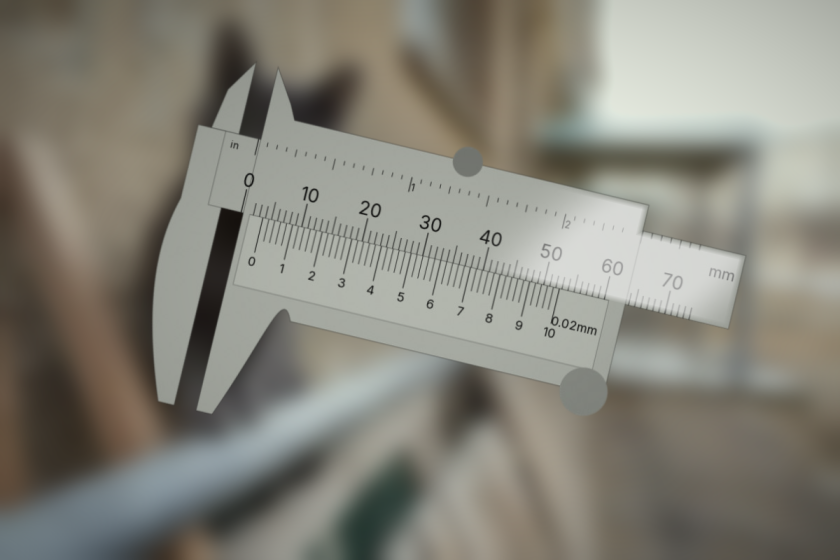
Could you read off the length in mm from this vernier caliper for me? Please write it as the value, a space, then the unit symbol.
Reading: 3.6 mm
